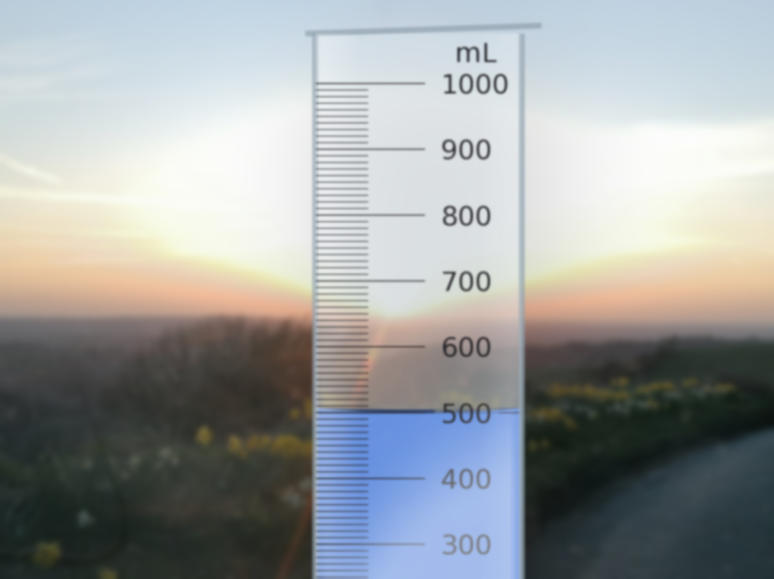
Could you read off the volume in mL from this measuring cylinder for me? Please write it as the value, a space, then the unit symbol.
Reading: 500 mL
